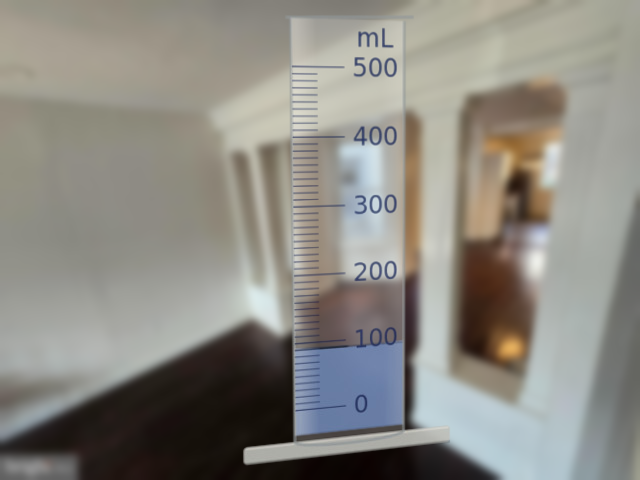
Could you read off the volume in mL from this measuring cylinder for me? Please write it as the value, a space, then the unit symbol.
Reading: 90 mL
